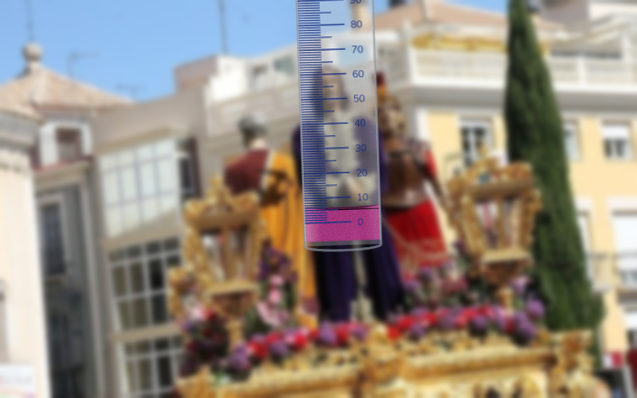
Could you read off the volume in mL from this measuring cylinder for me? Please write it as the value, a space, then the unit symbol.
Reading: 5 mL
